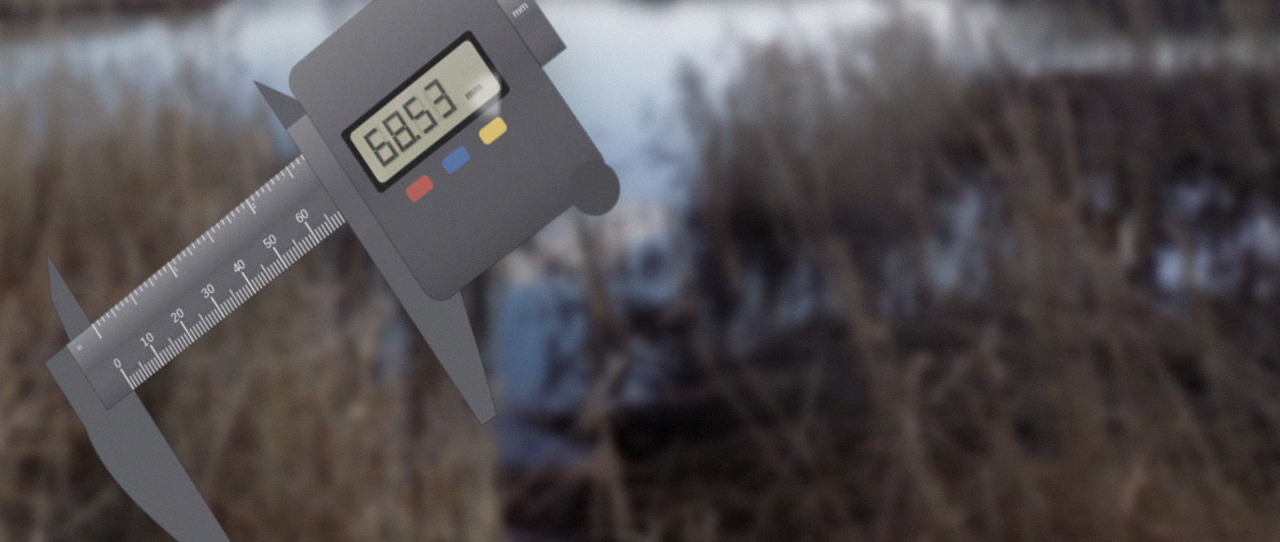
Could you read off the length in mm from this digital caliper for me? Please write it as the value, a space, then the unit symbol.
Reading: 68.53 mm
